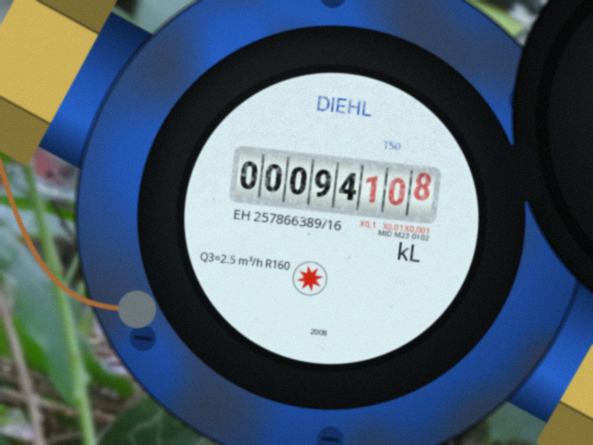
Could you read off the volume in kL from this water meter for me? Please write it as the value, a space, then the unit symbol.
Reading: 94.108 kL
